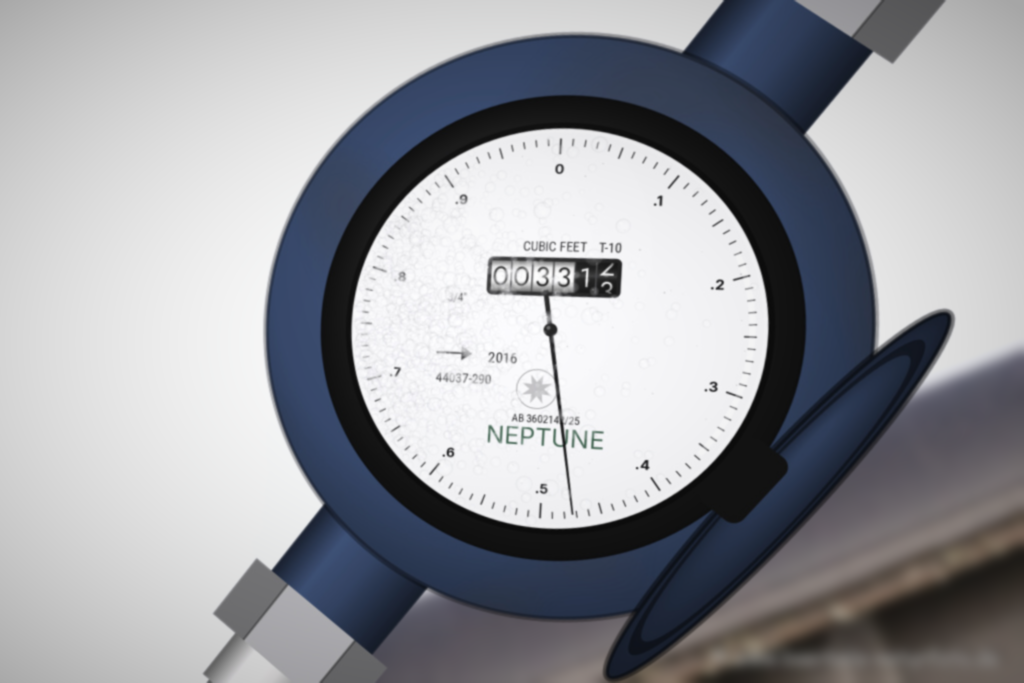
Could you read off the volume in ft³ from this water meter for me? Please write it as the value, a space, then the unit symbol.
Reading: 3312.47 ft³
